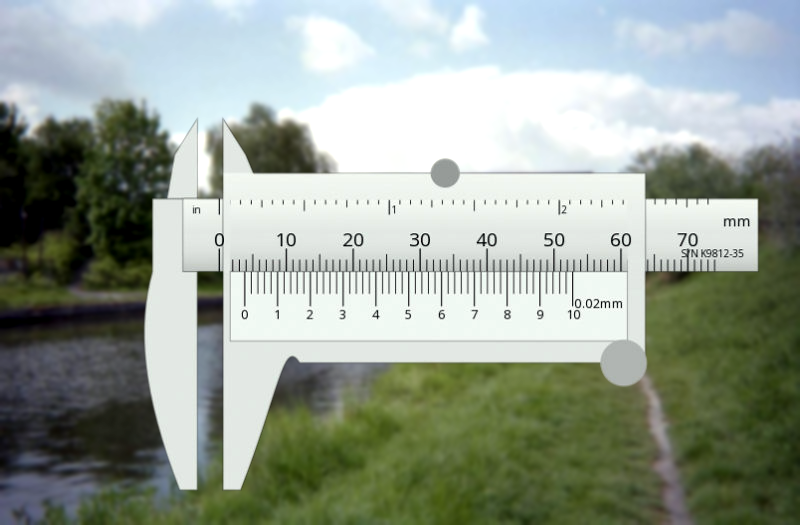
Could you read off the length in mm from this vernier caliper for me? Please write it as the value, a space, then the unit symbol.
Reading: 3.8 mm
